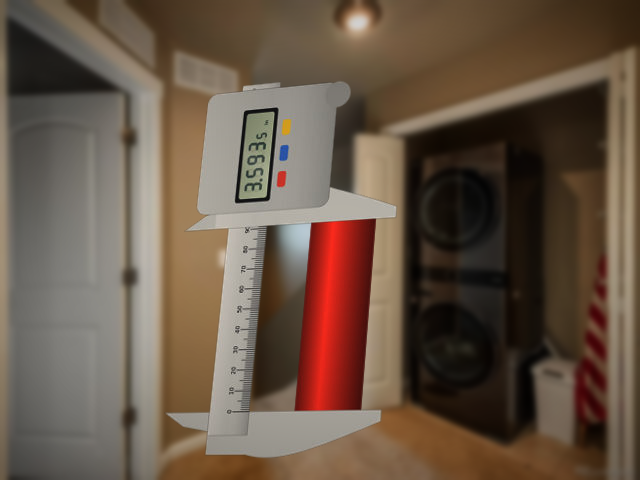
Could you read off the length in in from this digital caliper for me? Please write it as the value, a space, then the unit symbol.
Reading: 3.5935 in
